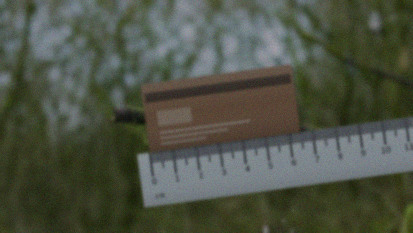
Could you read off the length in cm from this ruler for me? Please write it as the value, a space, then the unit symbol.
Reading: 6.5 cm
